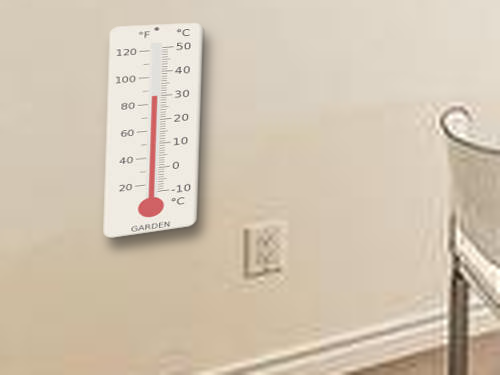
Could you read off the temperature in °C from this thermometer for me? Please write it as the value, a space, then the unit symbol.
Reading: 30 °C
